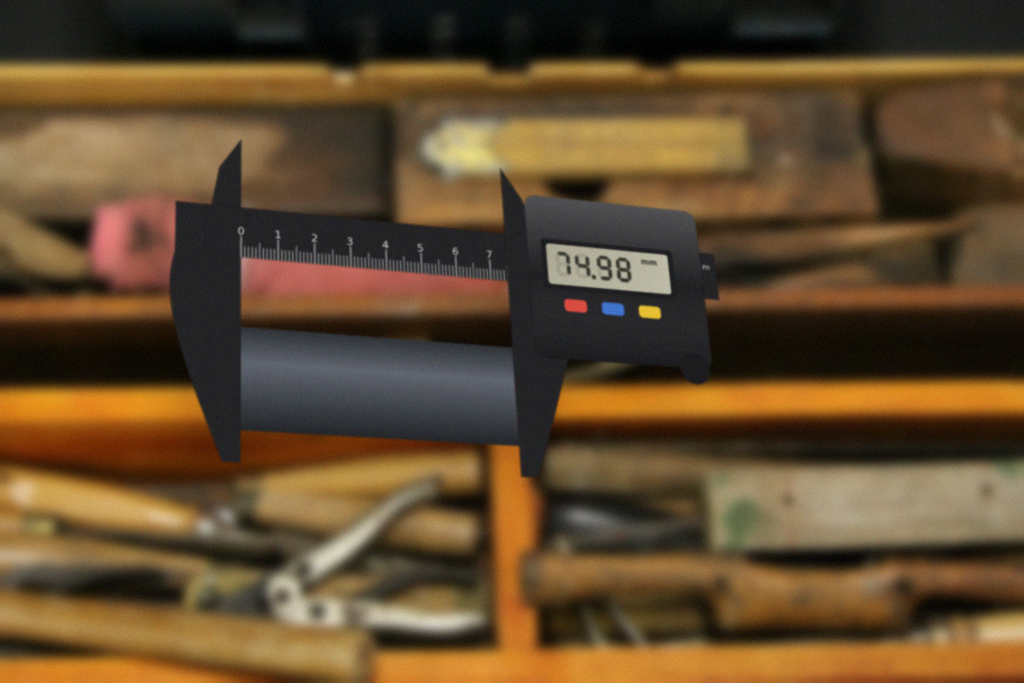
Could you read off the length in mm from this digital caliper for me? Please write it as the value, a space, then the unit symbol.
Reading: 74.98 mm
